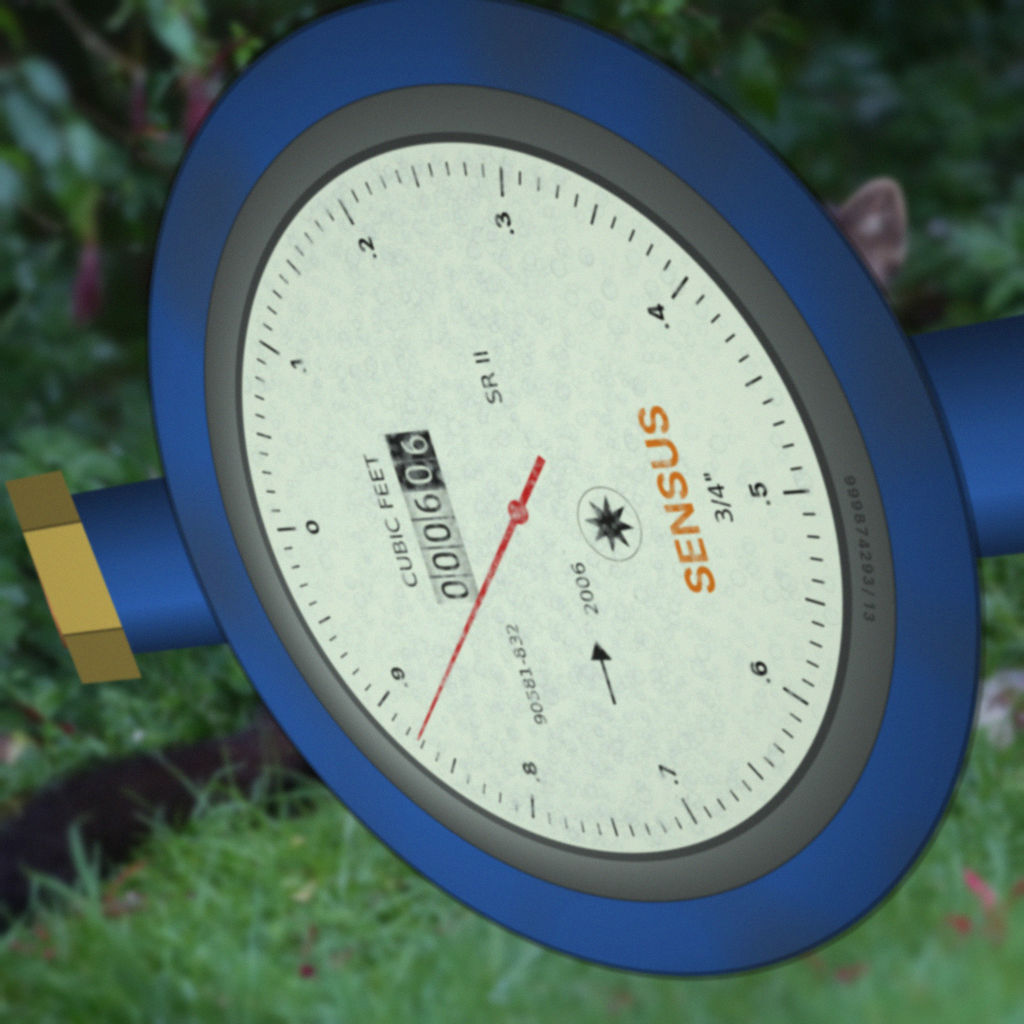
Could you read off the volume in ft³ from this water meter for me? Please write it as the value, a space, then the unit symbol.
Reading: 605.87 ft³
